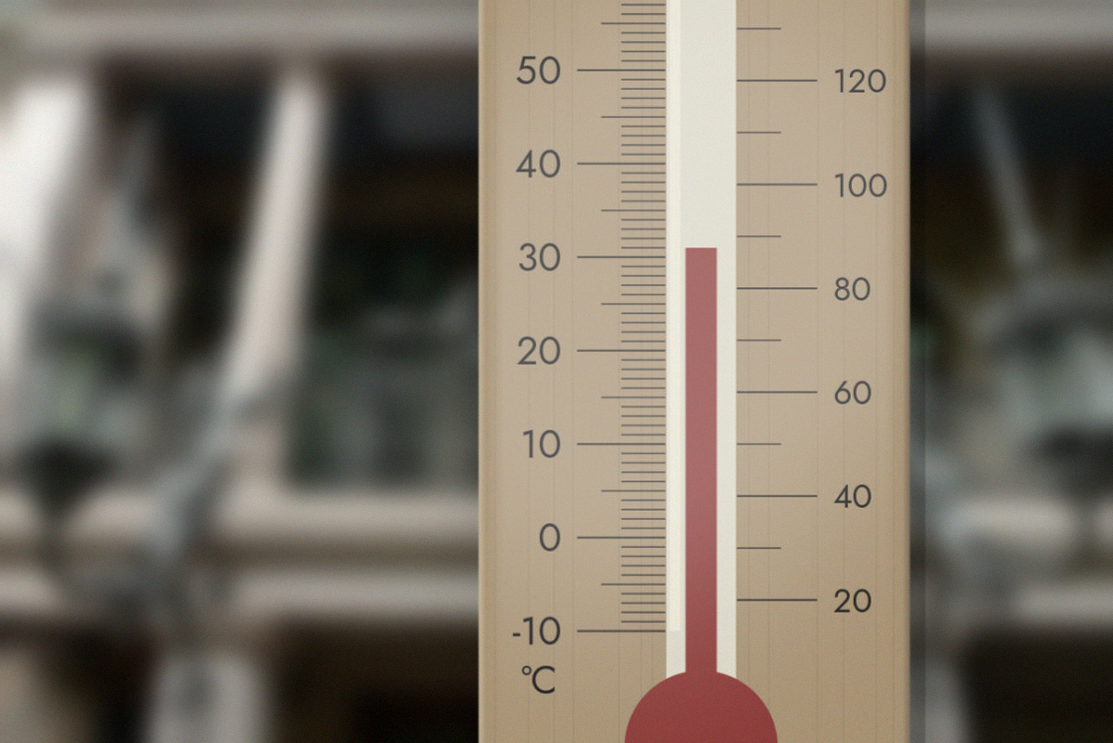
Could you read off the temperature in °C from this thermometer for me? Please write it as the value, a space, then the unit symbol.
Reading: 31 °C
